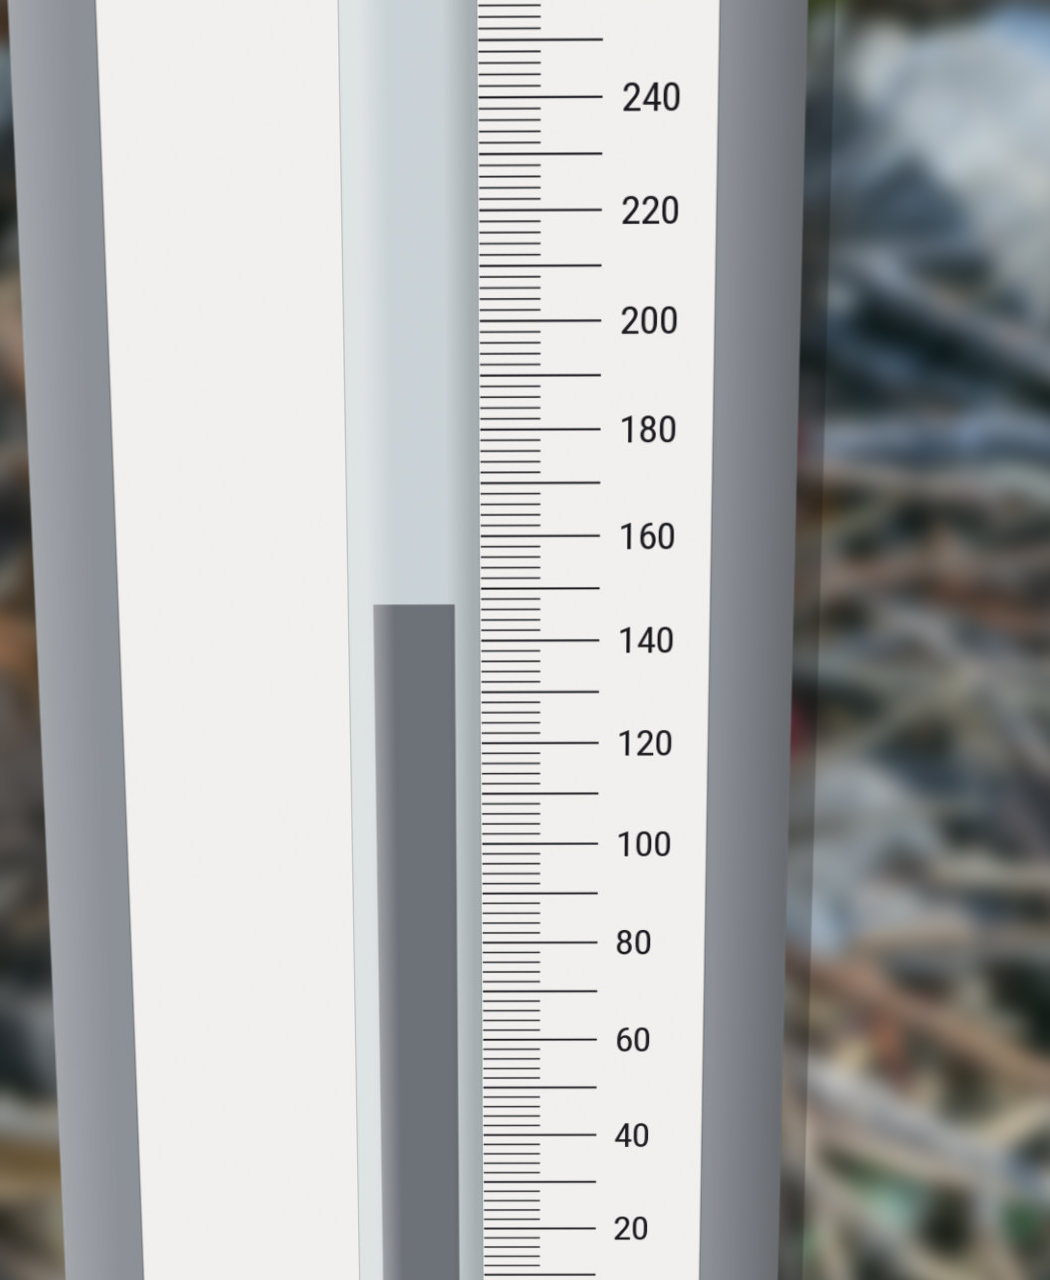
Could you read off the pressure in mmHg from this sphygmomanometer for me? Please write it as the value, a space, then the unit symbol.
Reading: 147 mmHg
